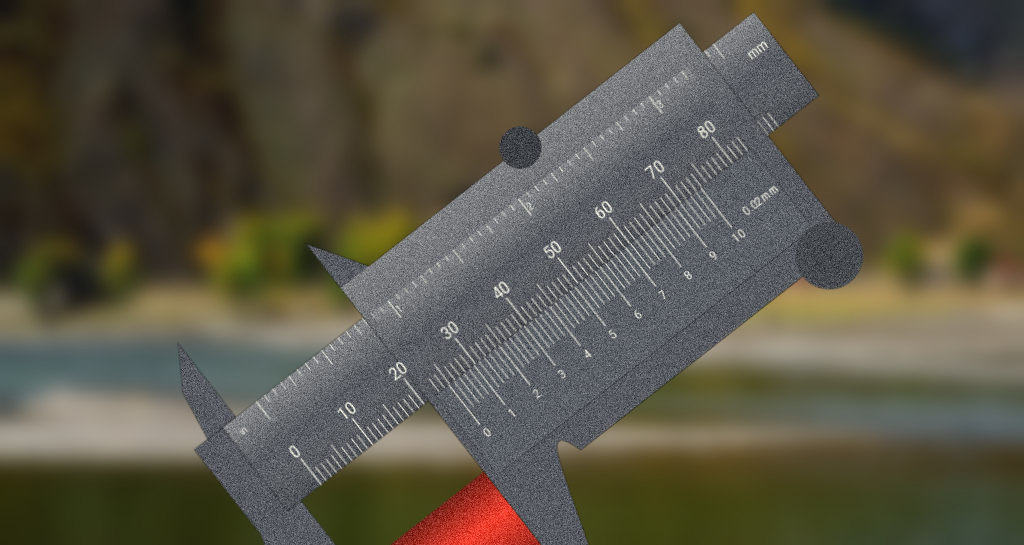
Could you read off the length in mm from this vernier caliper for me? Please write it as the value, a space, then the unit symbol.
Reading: 24.8 mm
